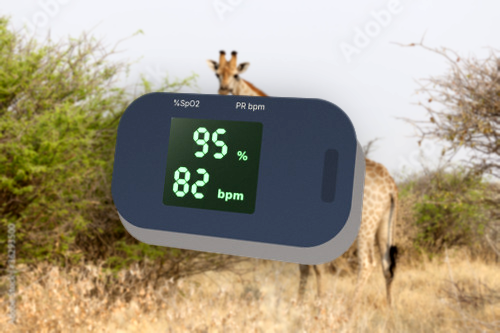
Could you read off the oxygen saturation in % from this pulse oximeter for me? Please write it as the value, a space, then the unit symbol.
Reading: 95 %
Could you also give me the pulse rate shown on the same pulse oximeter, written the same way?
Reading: 82 bpm
